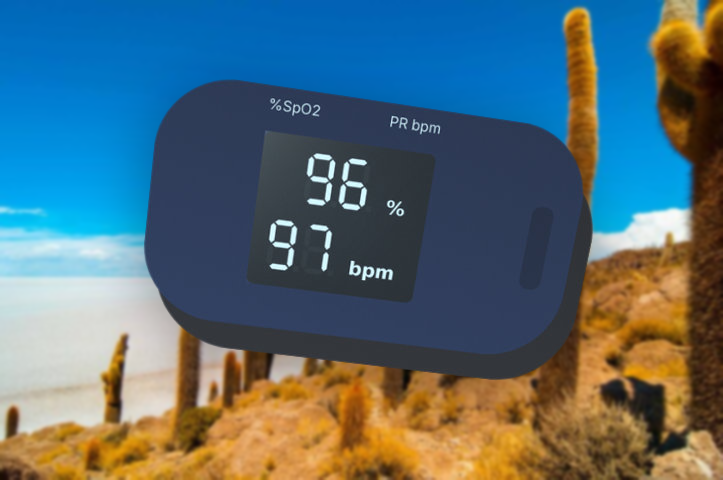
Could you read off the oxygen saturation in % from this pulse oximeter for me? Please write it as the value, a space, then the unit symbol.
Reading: 96 %
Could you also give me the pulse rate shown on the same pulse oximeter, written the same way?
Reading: 97 bpm
